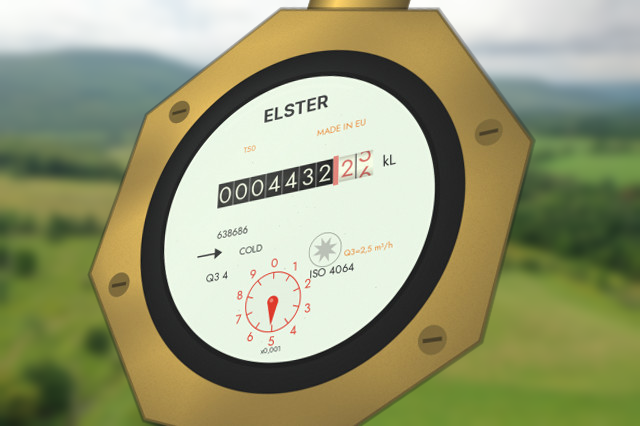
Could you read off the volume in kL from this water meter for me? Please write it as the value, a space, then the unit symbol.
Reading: 4432.255 kL
